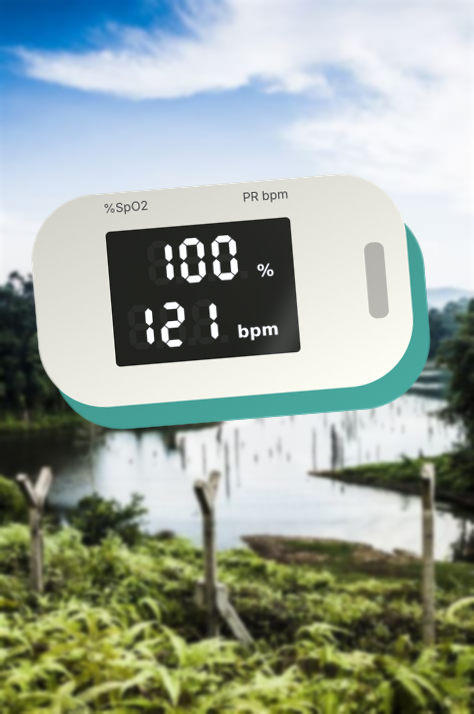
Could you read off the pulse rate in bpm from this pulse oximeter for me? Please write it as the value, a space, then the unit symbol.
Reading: 121 bpm
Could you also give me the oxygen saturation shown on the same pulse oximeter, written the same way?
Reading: 100 %
